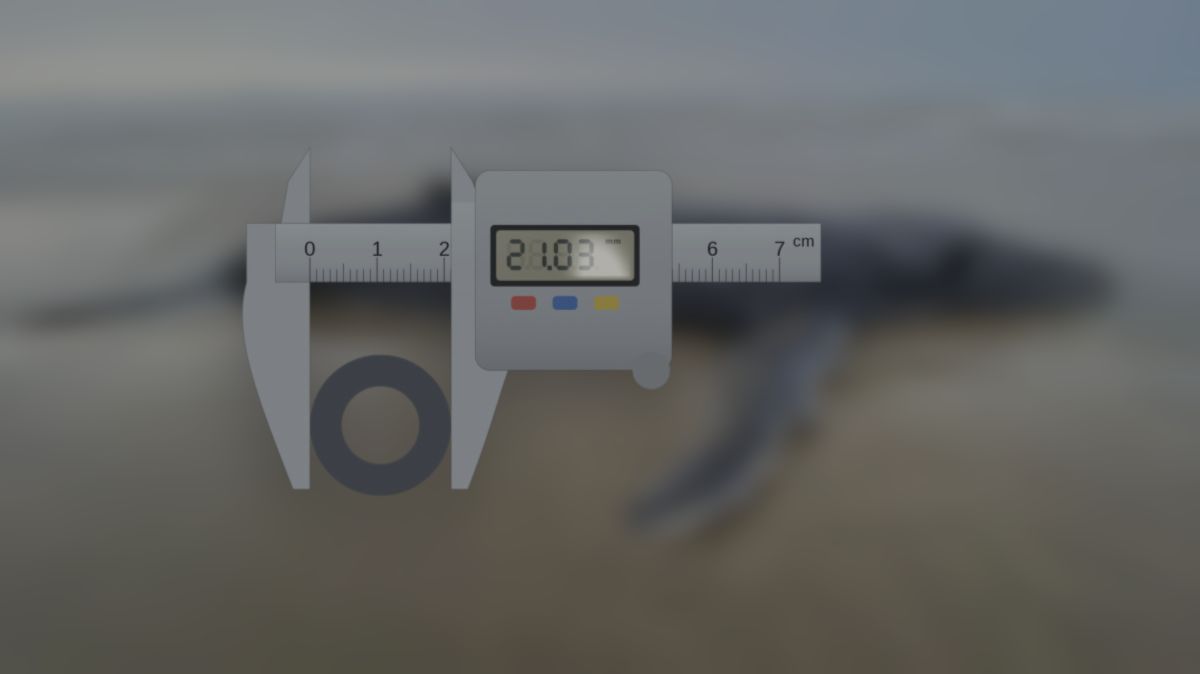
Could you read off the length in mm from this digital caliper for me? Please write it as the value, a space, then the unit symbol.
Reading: 21.03 mm
